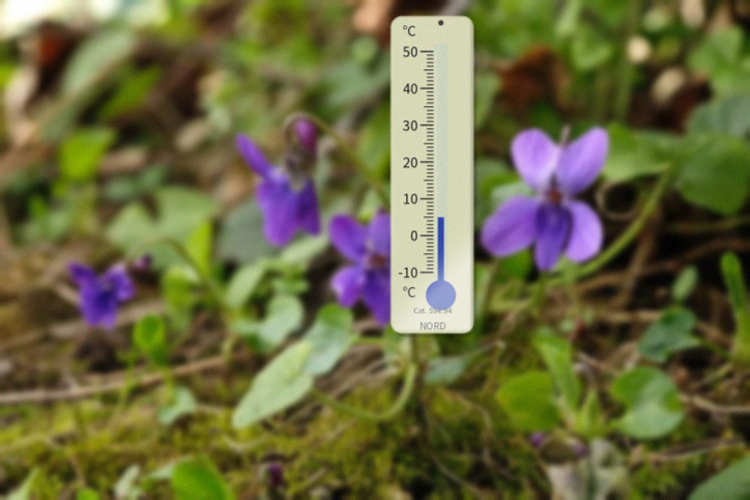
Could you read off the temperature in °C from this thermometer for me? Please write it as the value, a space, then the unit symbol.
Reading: 5 °C
